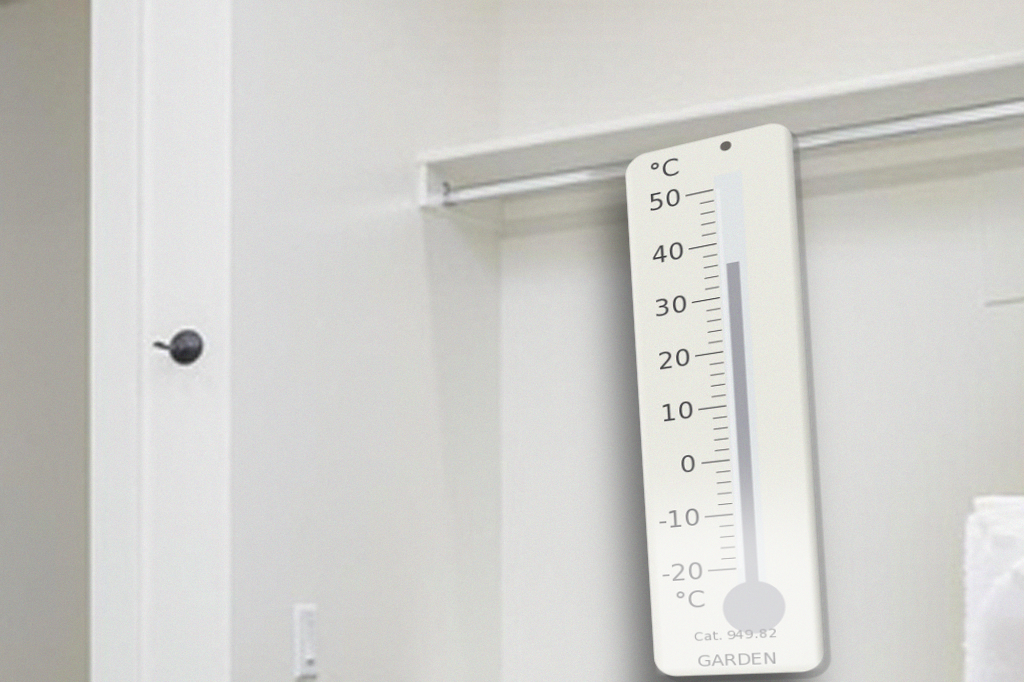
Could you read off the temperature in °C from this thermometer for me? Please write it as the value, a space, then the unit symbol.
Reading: 36 °C
